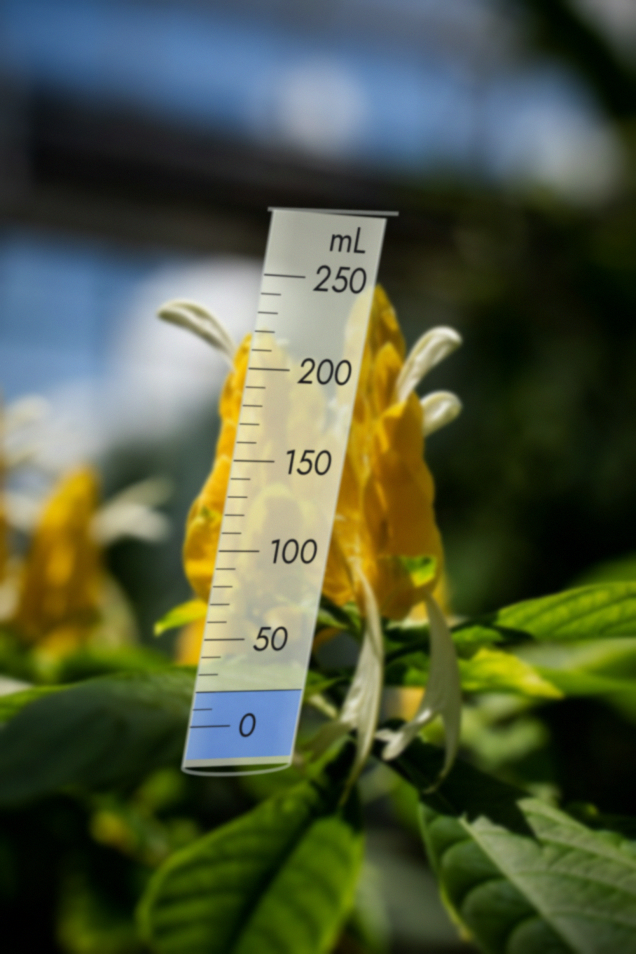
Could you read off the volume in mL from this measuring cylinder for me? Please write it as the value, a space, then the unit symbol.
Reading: 20 mL
